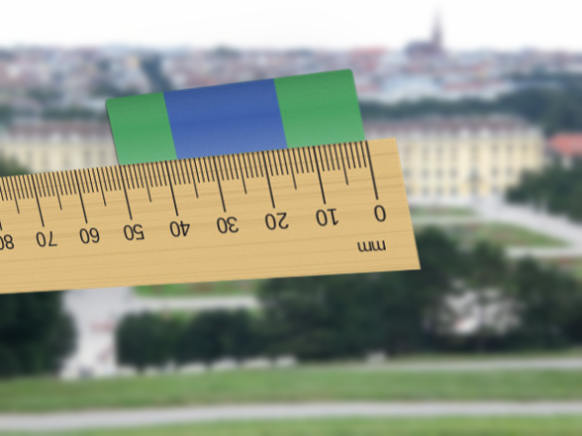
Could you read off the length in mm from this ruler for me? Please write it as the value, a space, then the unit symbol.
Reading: 50 mm
